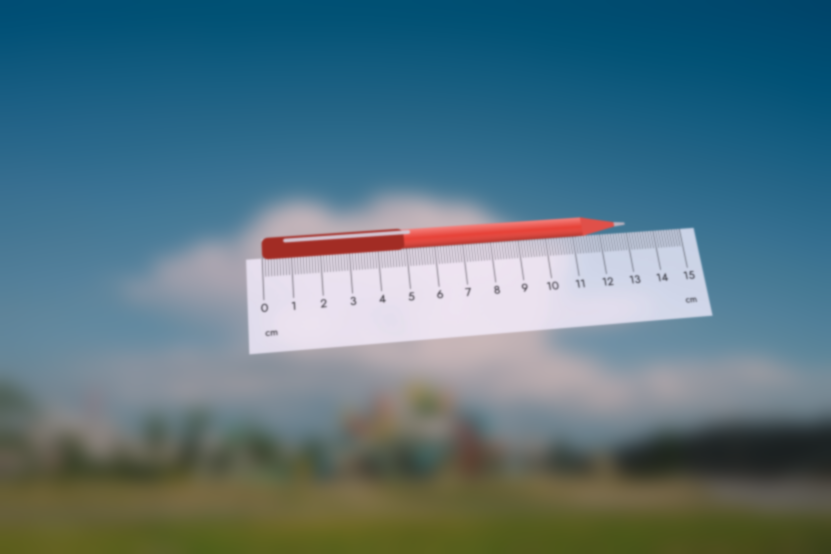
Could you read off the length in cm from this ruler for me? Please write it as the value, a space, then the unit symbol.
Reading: 13 cm
